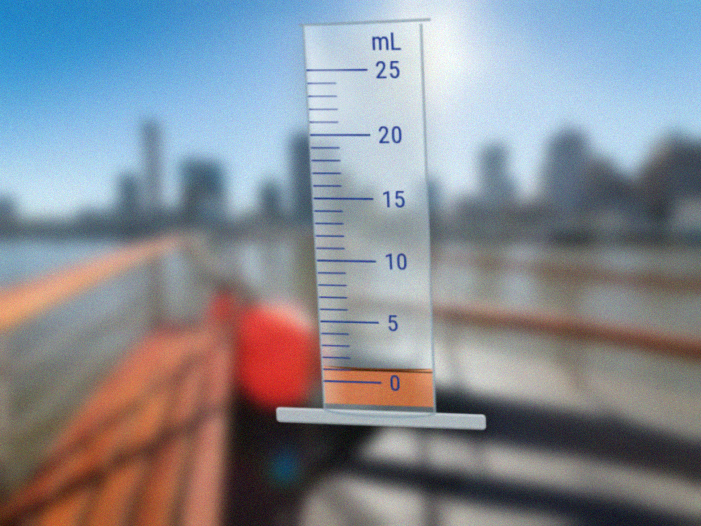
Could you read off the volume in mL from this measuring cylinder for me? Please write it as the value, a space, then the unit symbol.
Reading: 1 mL
